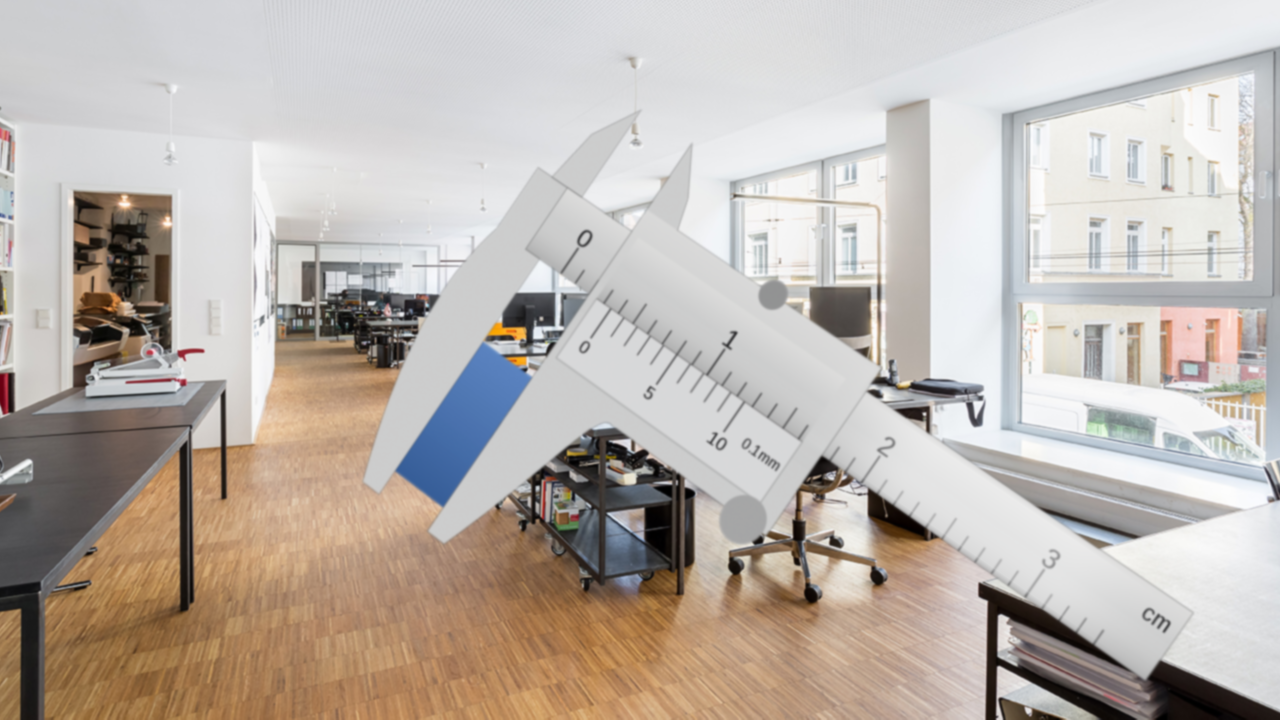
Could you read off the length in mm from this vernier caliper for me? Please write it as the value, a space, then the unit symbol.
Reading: 3.5 mm
